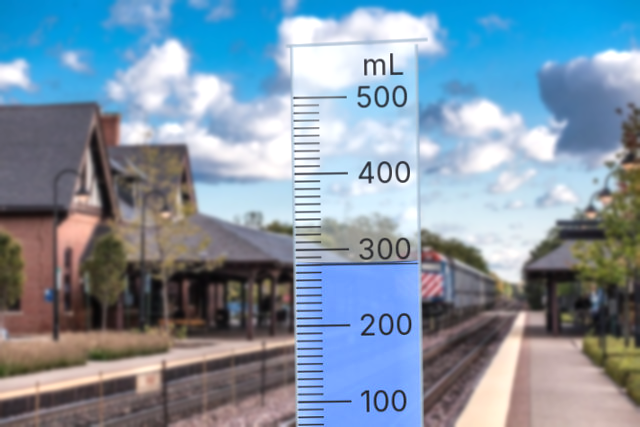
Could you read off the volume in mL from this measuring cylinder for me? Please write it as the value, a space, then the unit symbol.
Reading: 280 mL
